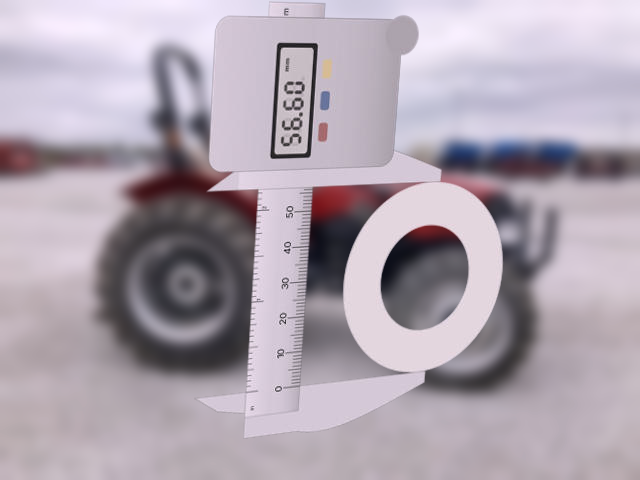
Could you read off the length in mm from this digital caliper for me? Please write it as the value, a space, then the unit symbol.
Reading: 56.60 mm
